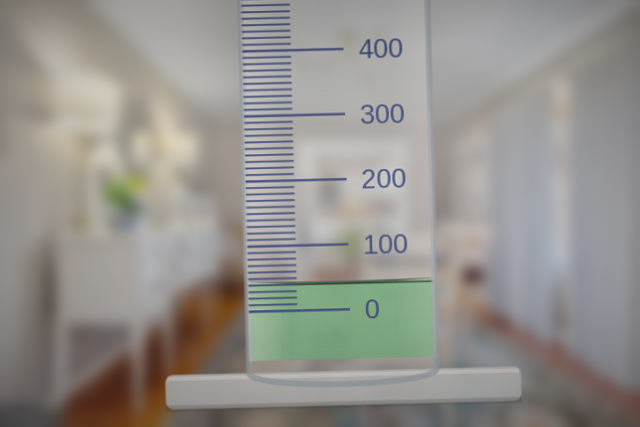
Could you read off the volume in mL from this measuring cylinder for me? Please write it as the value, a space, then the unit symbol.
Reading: 40 mL
